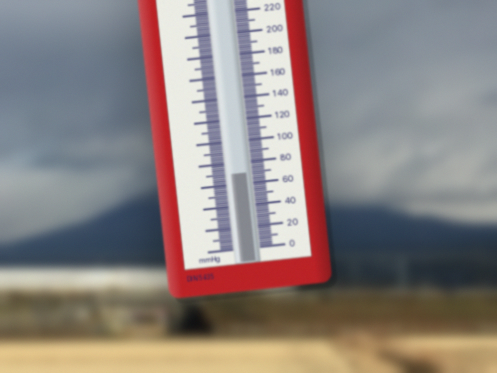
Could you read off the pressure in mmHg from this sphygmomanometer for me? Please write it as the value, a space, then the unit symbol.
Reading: 70 mmHg
